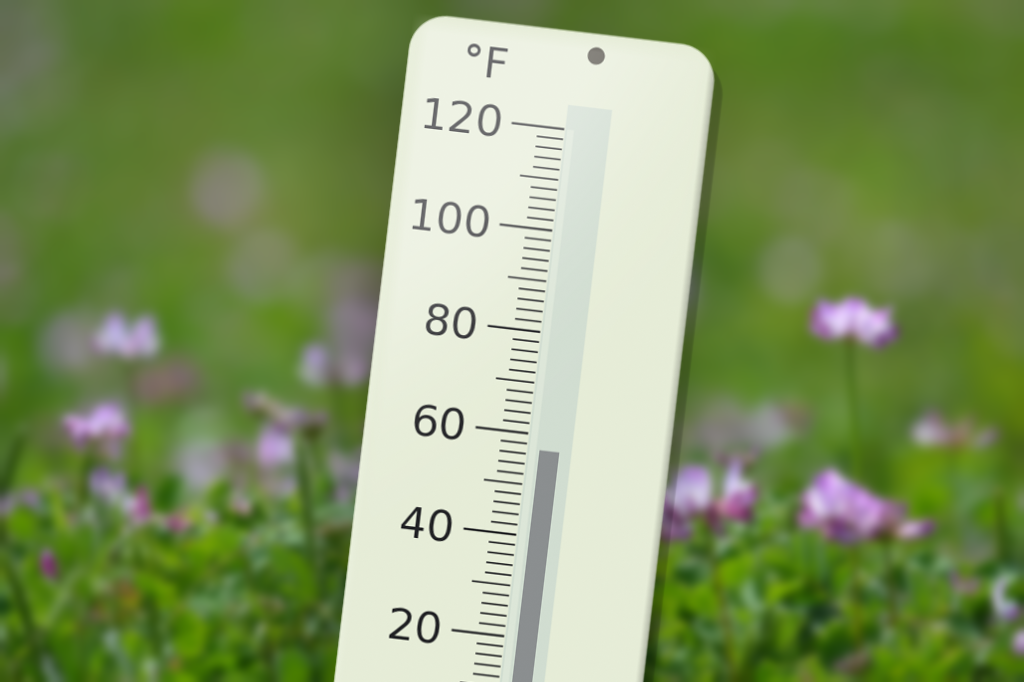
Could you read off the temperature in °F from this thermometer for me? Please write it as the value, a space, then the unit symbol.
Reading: 57 °F
